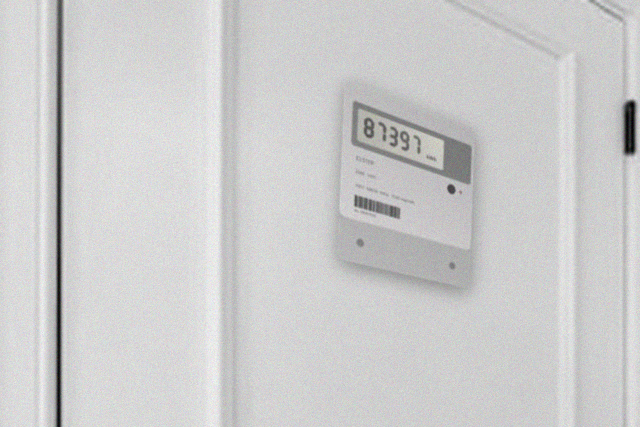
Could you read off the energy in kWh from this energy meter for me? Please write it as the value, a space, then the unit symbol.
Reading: 87397 kWh
